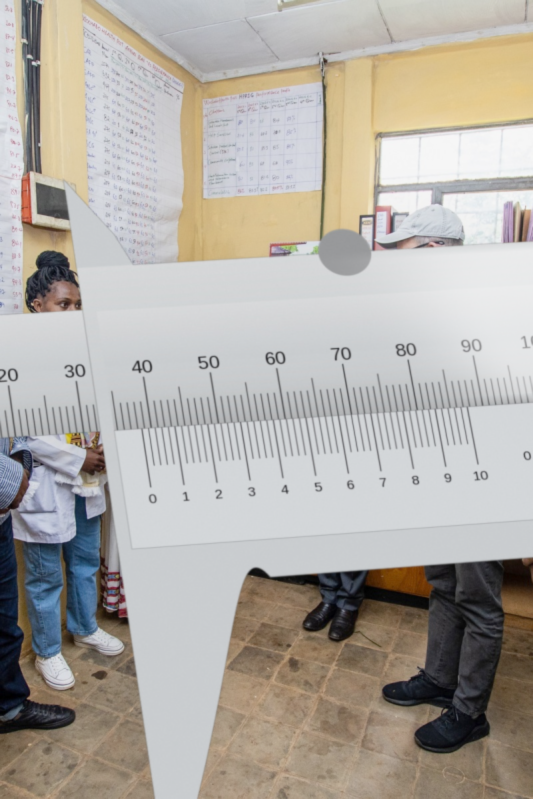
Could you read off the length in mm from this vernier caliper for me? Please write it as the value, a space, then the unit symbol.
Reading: 38.6 mm
